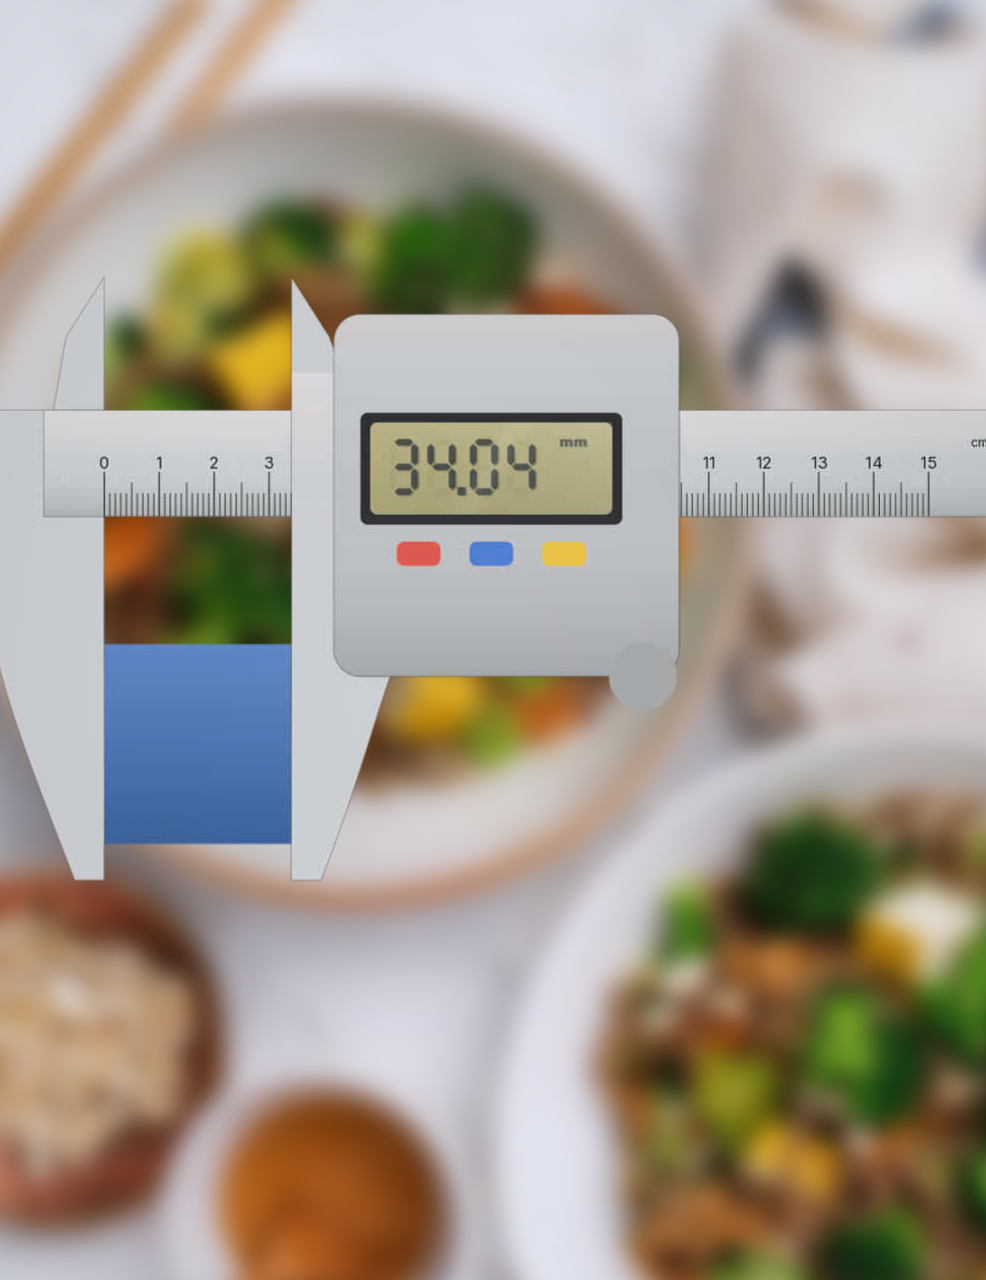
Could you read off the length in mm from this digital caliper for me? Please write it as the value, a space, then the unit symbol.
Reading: 34.04 mm
